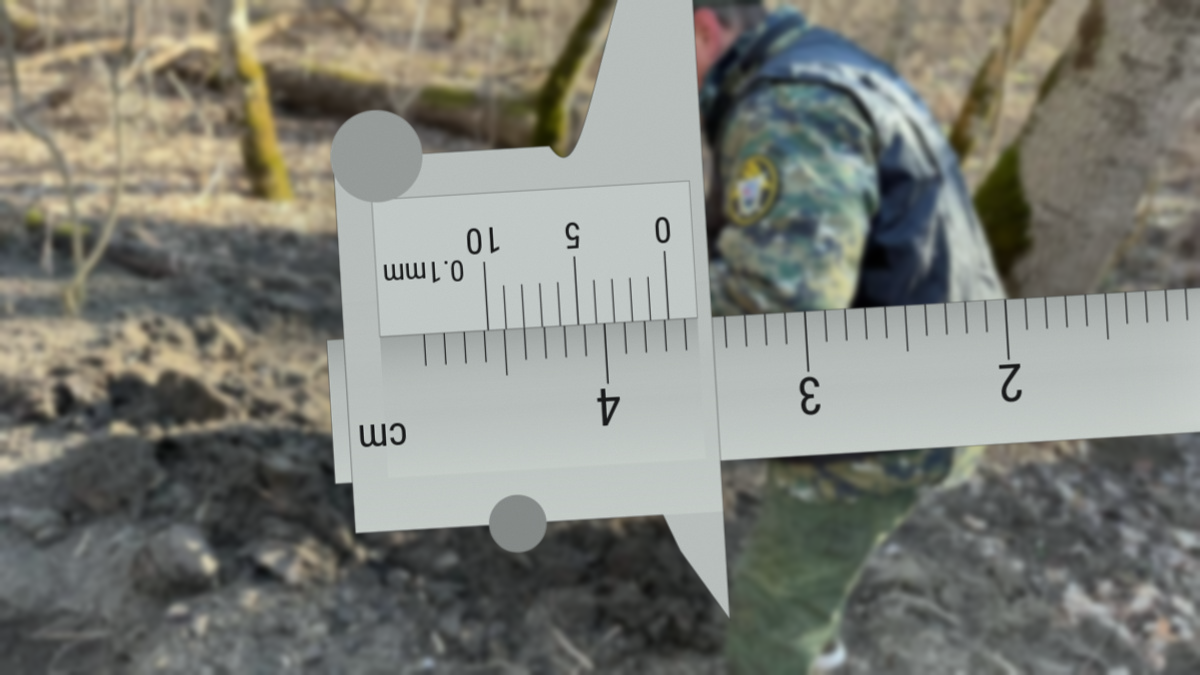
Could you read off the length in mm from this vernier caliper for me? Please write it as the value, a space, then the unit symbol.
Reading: 36.8 mm
